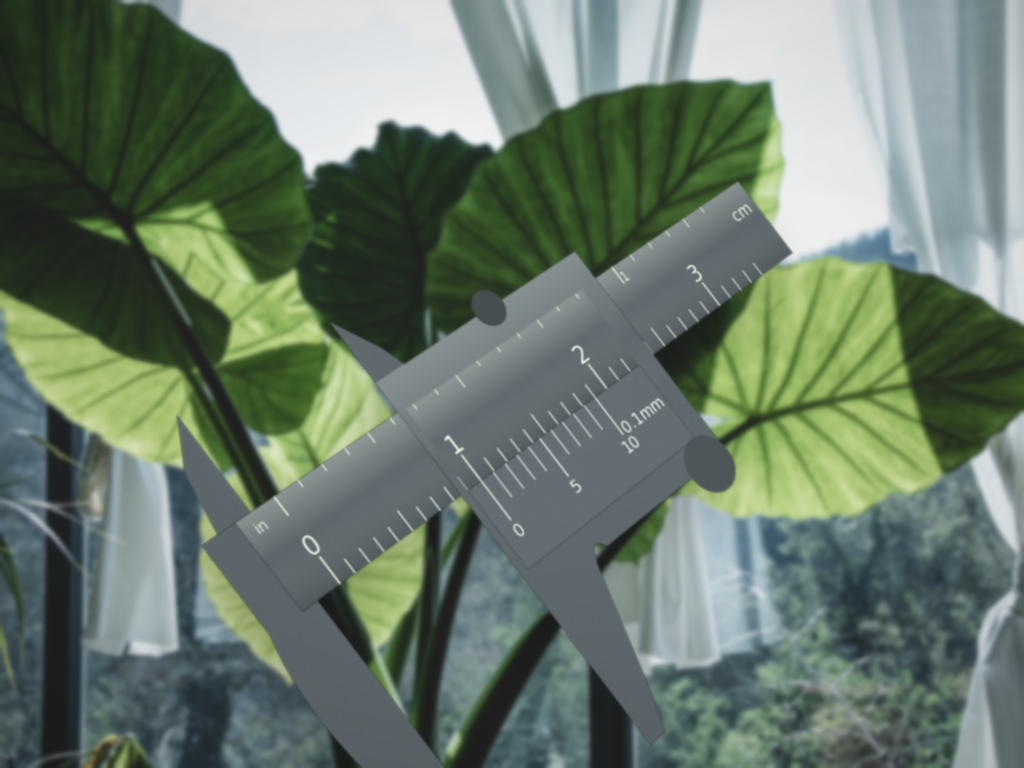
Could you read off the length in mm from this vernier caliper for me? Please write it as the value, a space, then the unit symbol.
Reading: 10.0 mm
